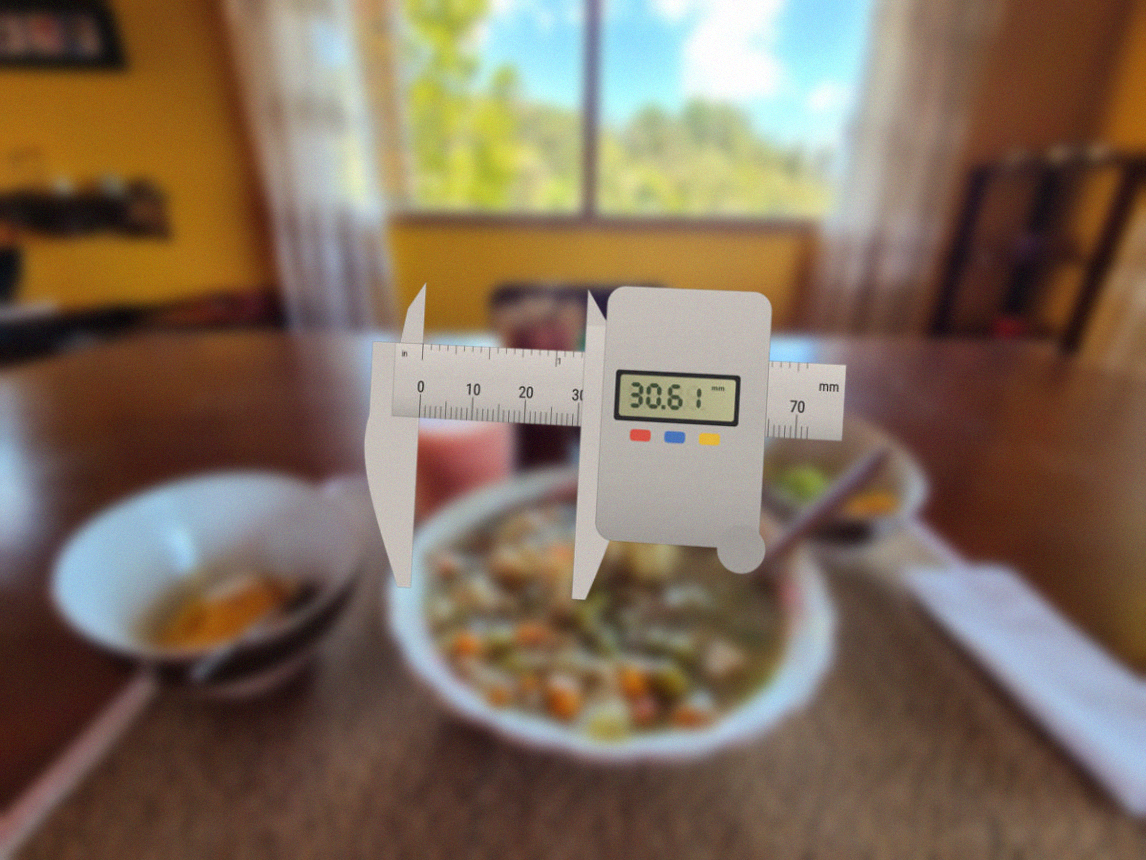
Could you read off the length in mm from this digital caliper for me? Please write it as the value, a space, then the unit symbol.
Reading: 30.61 mm
